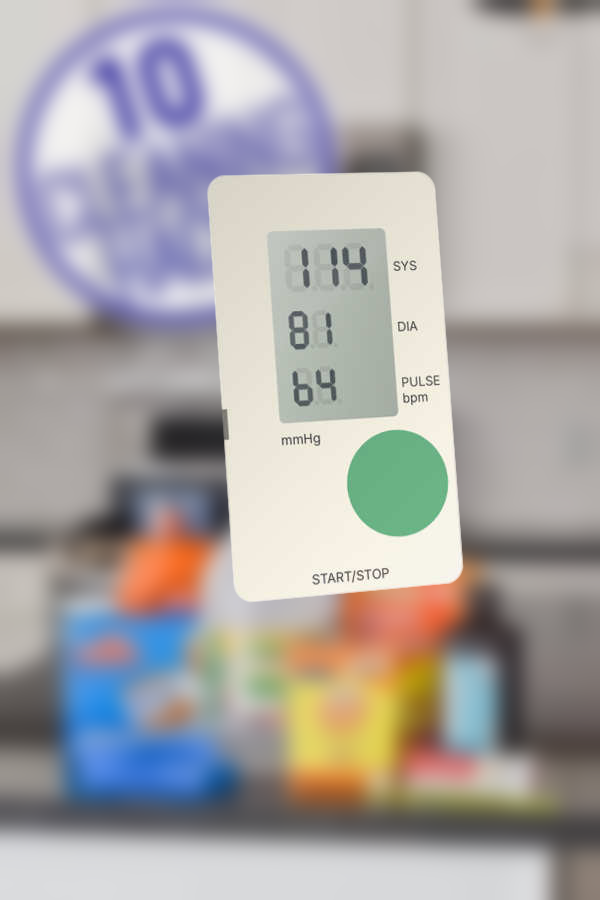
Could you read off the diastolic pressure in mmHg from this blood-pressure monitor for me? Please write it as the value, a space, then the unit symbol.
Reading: 81 mmHg
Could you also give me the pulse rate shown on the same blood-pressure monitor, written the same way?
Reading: 64 bpm
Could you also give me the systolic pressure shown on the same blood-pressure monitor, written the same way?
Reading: 114 mmHg
